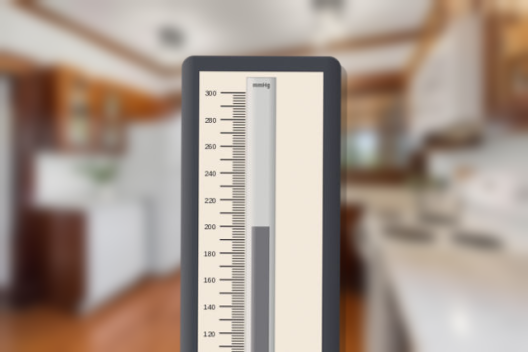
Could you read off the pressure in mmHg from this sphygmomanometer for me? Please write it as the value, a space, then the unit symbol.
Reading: 200 mmHg
